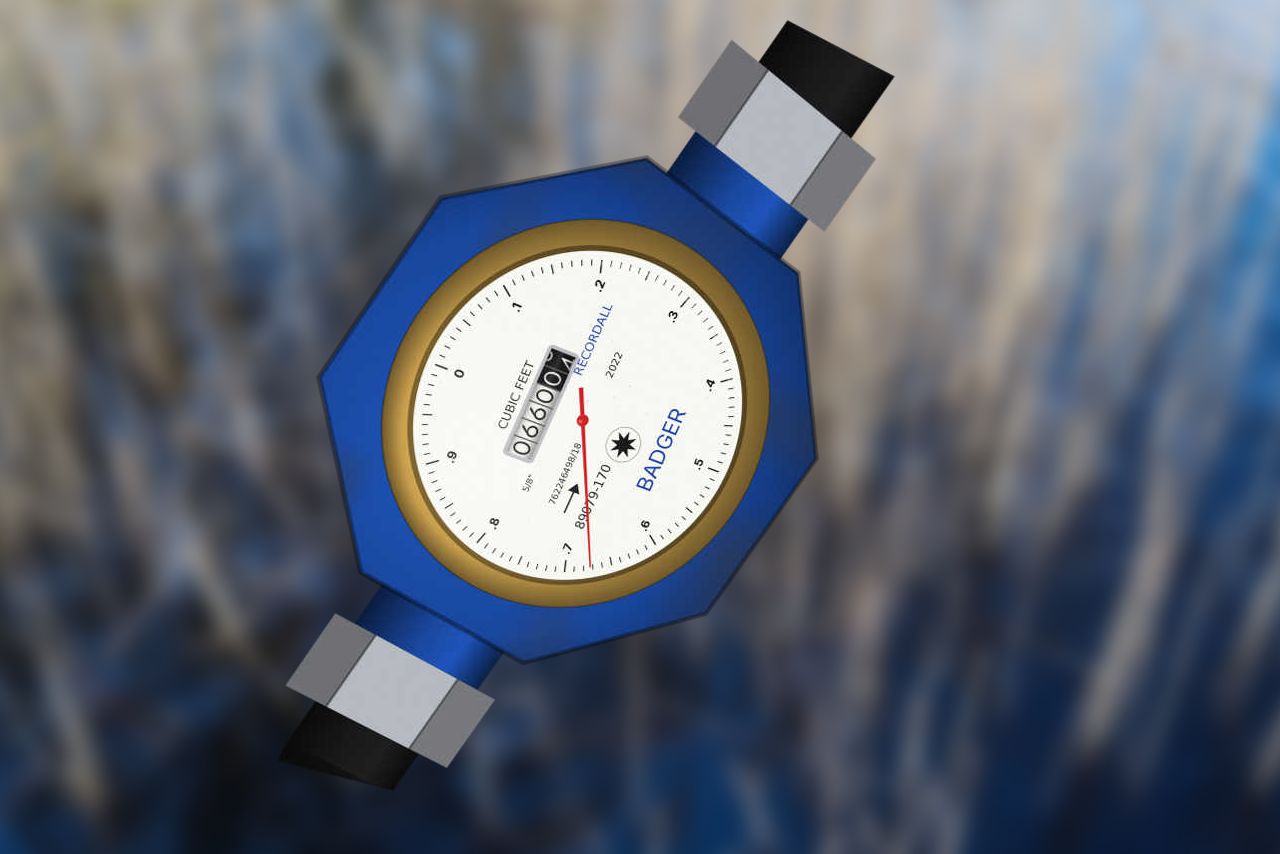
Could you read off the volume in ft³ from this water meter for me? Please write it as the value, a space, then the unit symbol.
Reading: 66003.67 ft³
